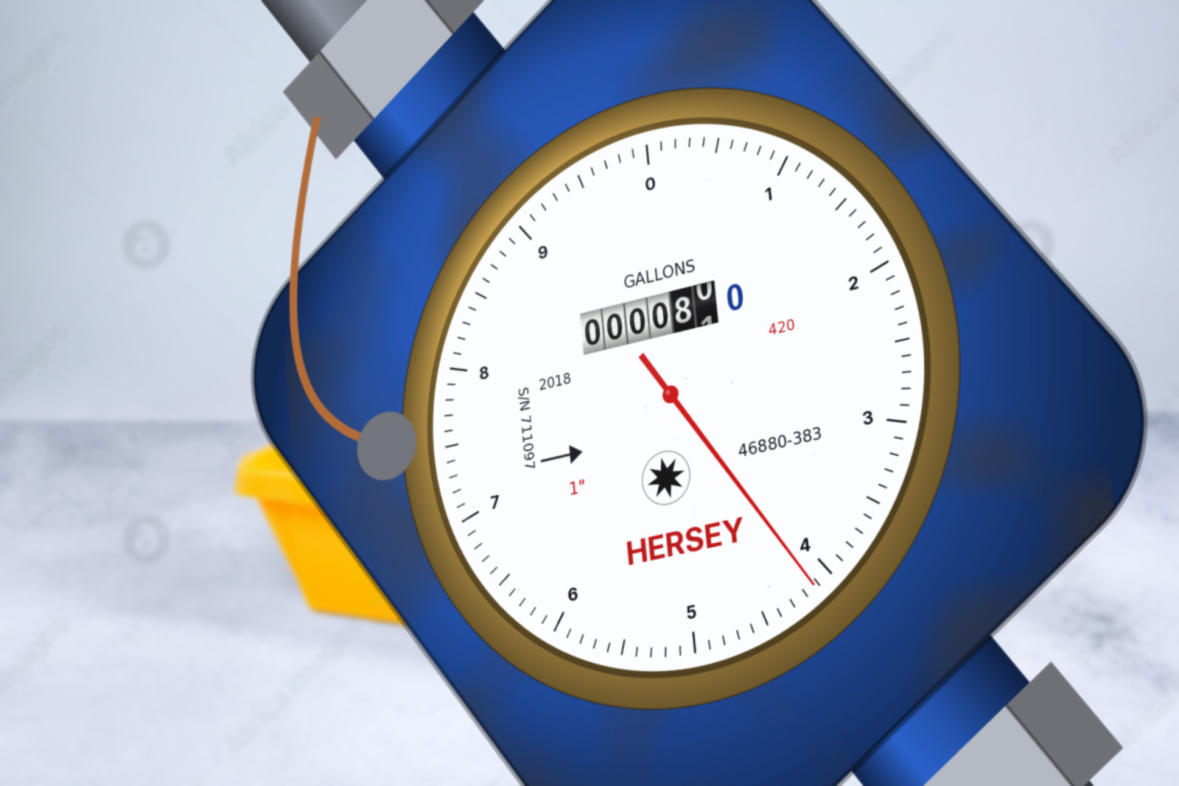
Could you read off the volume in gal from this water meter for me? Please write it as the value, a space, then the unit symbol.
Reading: 804.1 gal
